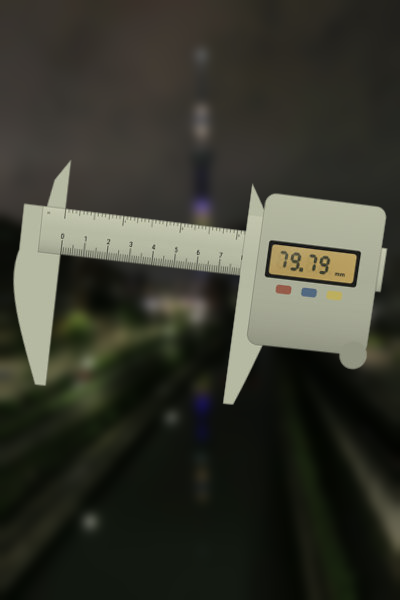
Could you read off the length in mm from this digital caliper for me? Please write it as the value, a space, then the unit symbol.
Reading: 79.79 mm
